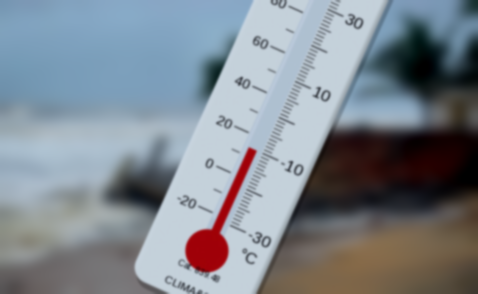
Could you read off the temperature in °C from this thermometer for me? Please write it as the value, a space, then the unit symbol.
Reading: -10 °C
